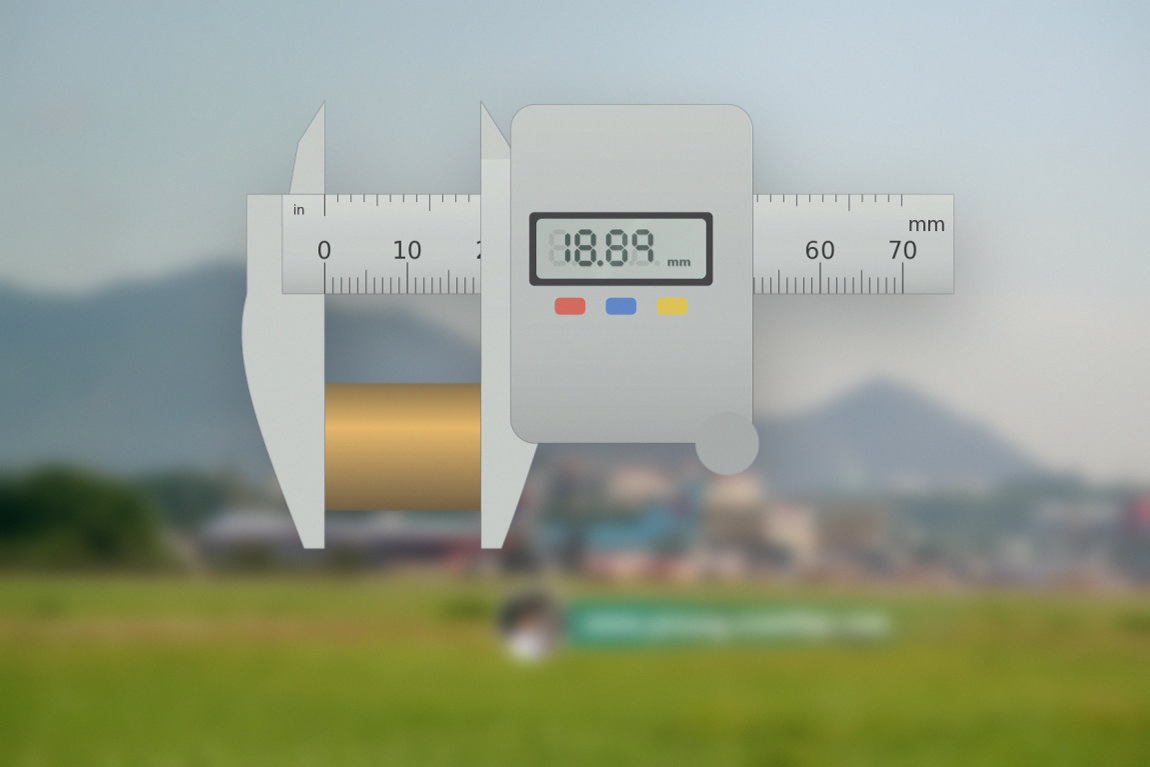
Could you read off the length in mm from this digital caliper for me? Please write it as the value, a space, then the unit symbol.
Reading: 18.89 mm
